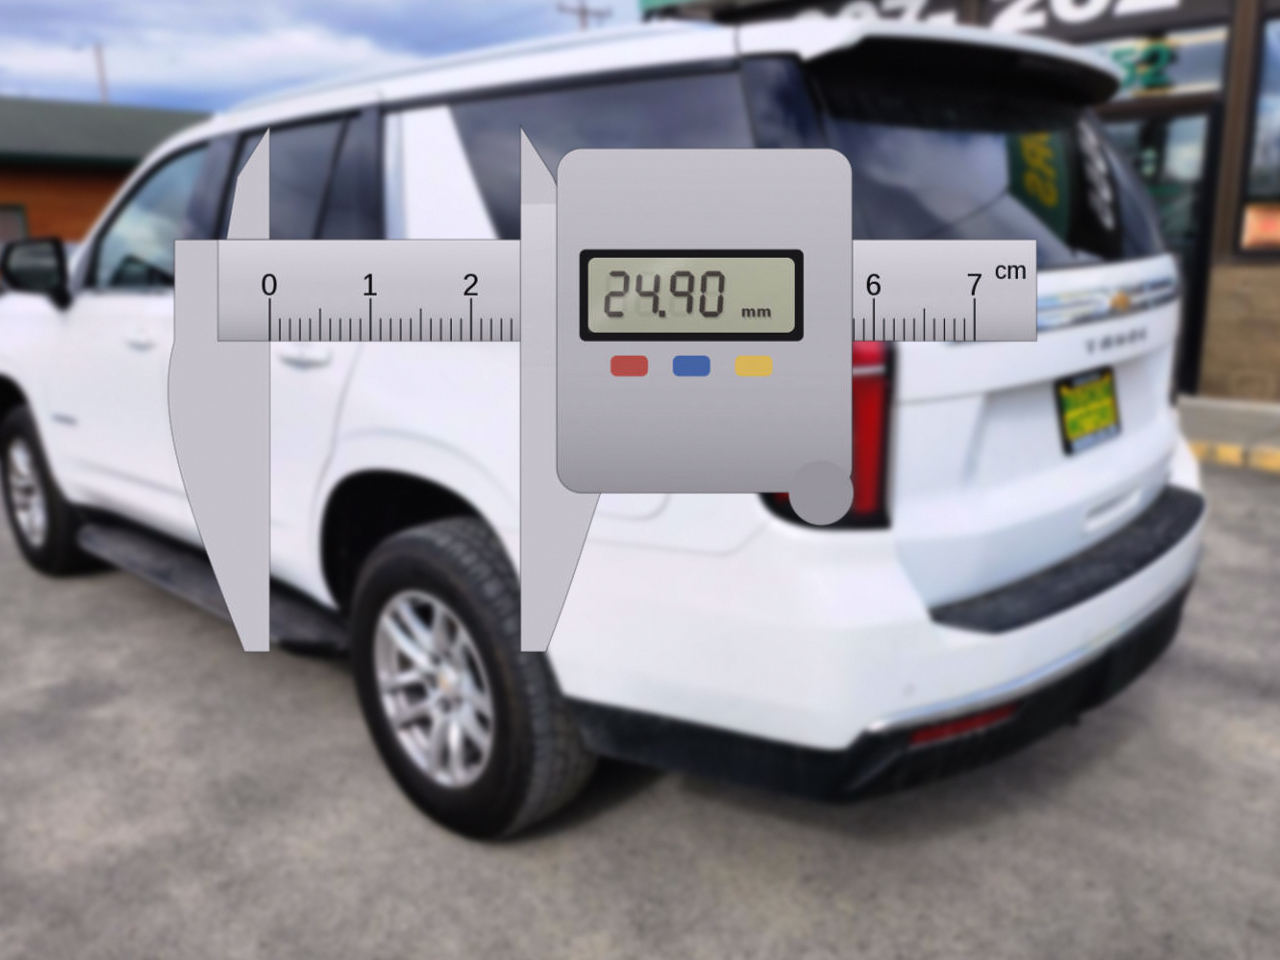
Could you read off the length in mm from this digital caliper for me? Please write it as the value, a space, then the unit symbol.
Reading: 24.90 mm
